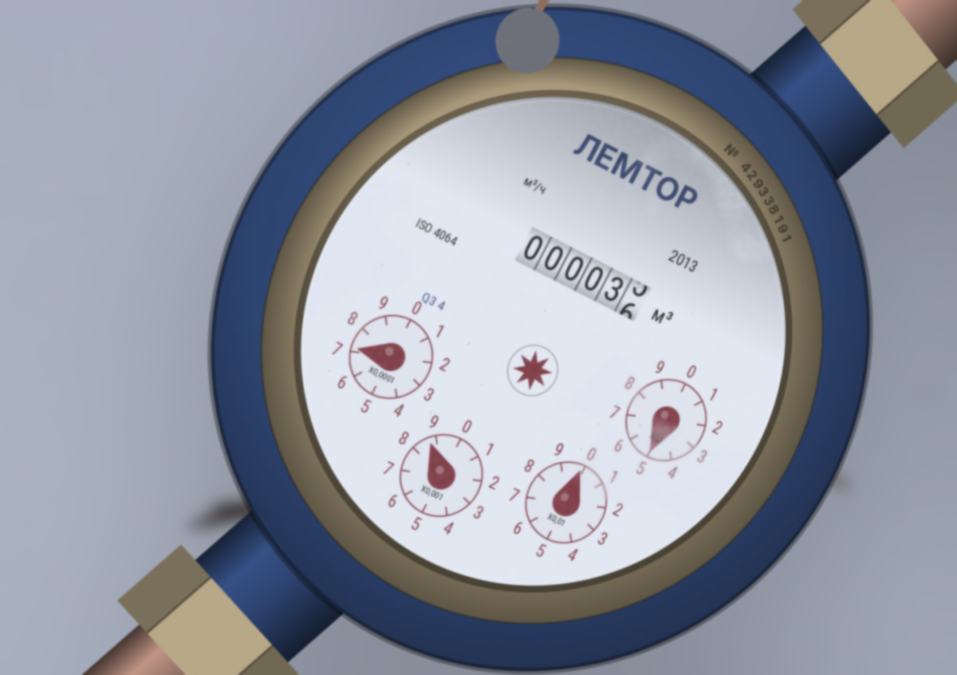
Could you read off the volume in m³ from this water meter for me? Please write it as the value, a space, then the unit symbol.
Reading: 35.4987 m³
